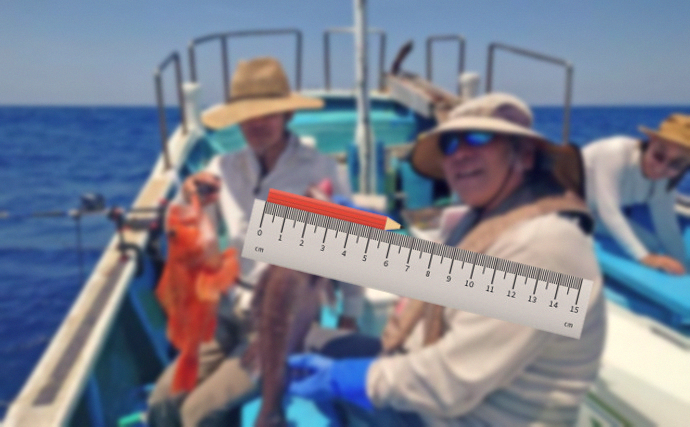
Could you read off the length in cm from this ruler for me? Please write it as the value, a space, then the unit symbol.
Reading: 6.5 cm
